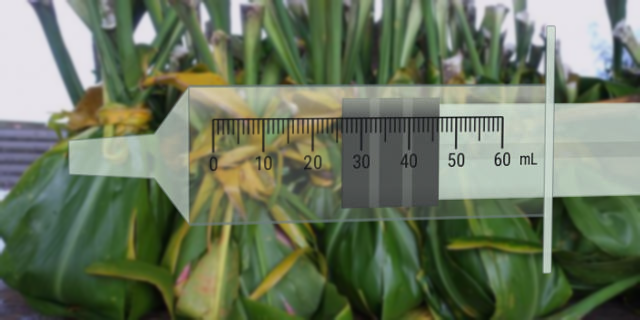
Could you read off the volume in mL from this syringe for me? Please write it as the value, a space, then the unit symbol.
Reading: 26 mL
